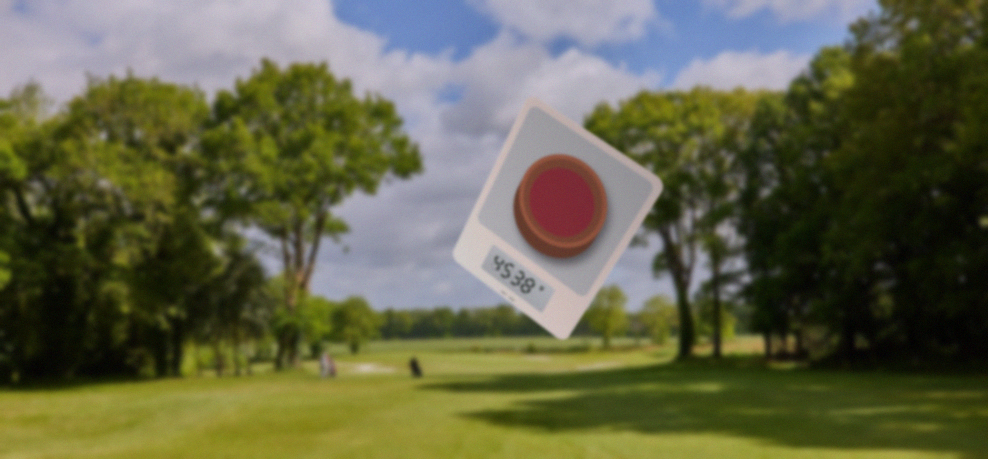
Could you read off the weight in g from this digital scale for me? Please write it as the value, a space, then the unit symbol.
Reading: 4538 g
